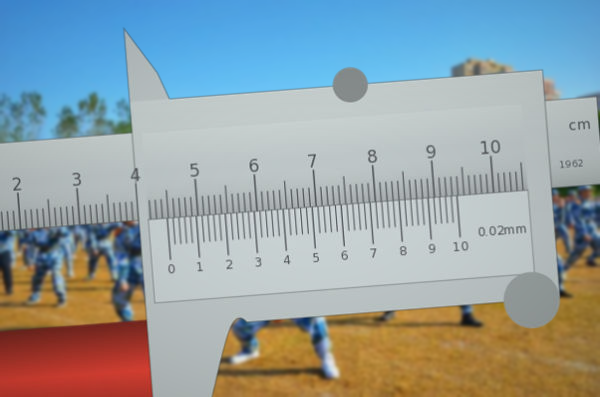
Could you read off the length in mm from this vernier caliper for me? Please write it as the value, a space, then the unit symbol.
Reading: 44.8 mm
